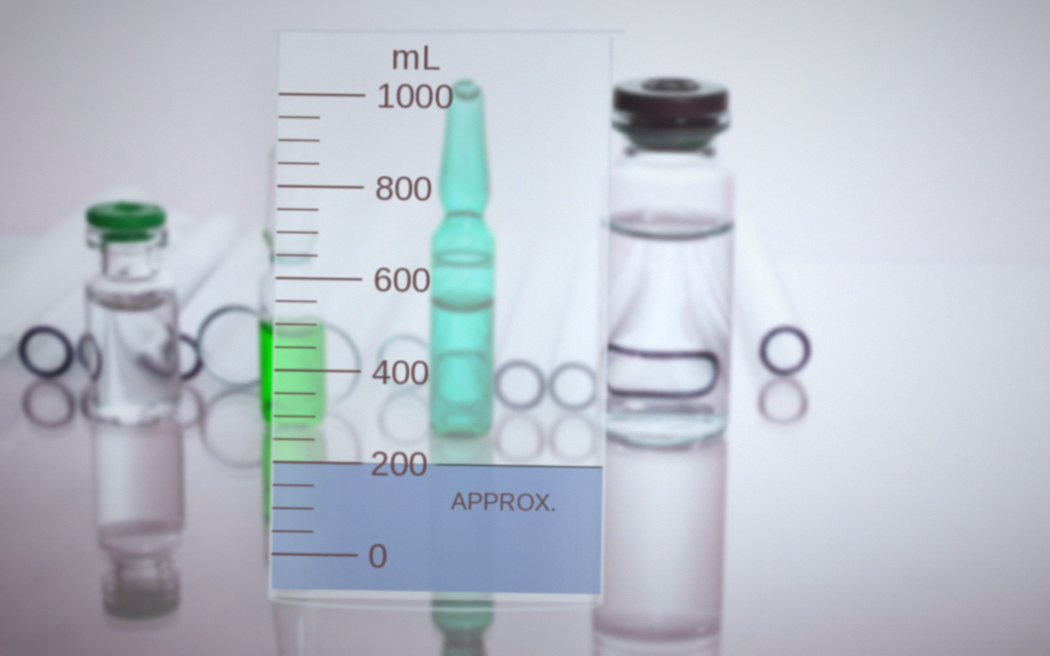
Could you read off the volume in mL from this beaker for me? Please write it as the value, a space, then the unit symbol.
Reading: 200 mL
